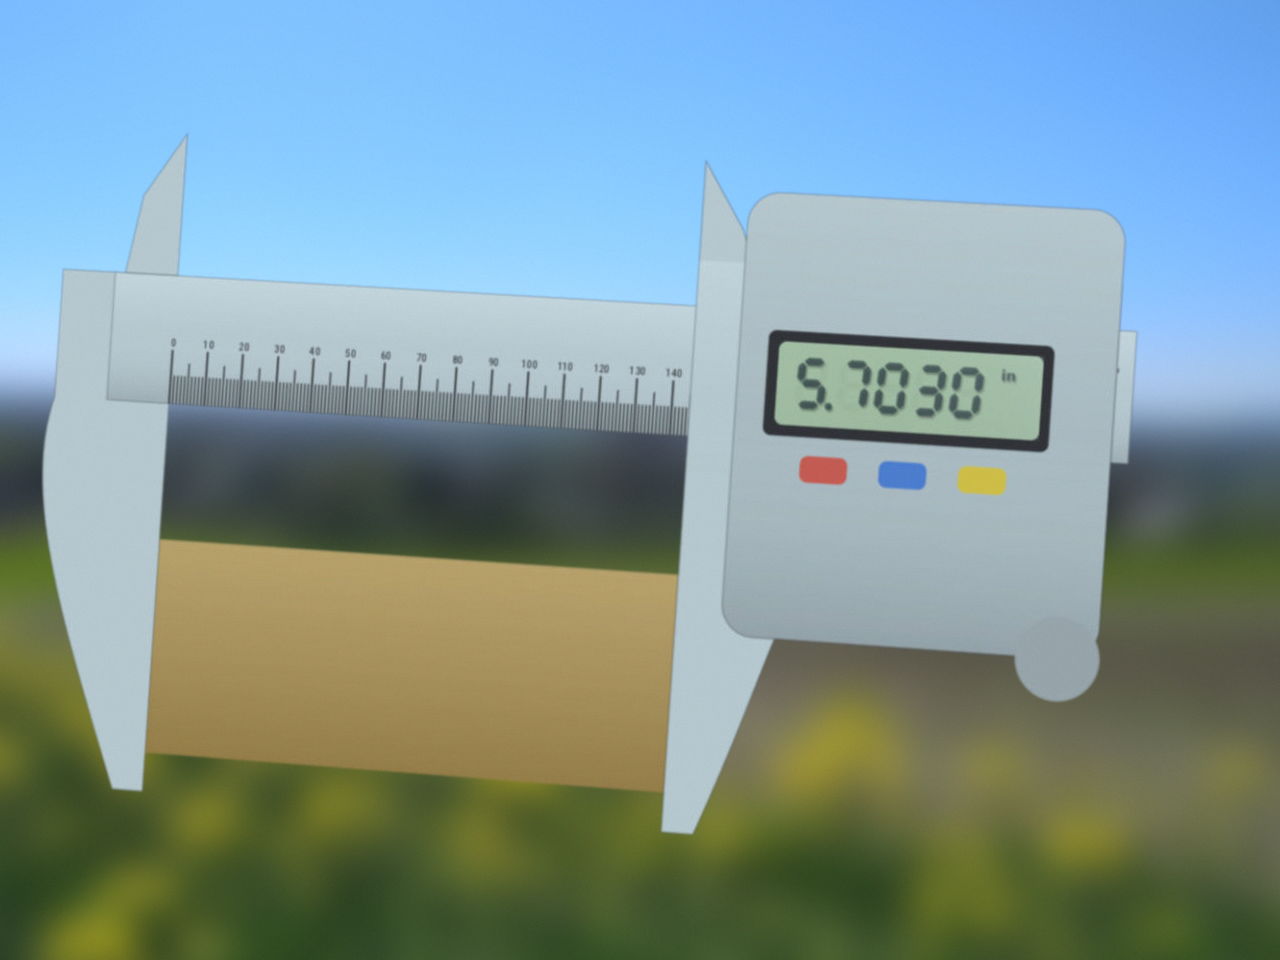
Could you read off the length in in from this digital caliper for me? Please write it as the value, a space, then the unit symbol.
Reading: 5.7030 in
